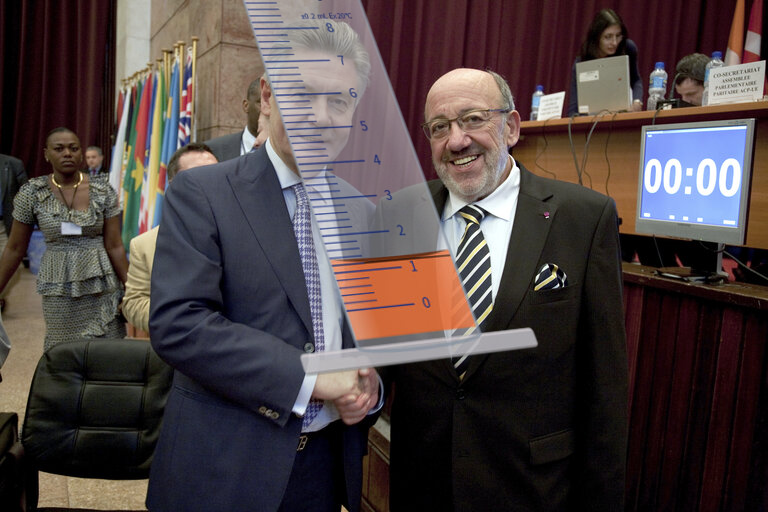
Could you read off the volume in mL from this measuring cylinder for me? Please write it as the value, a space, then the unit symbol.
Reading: 1.2 mL
